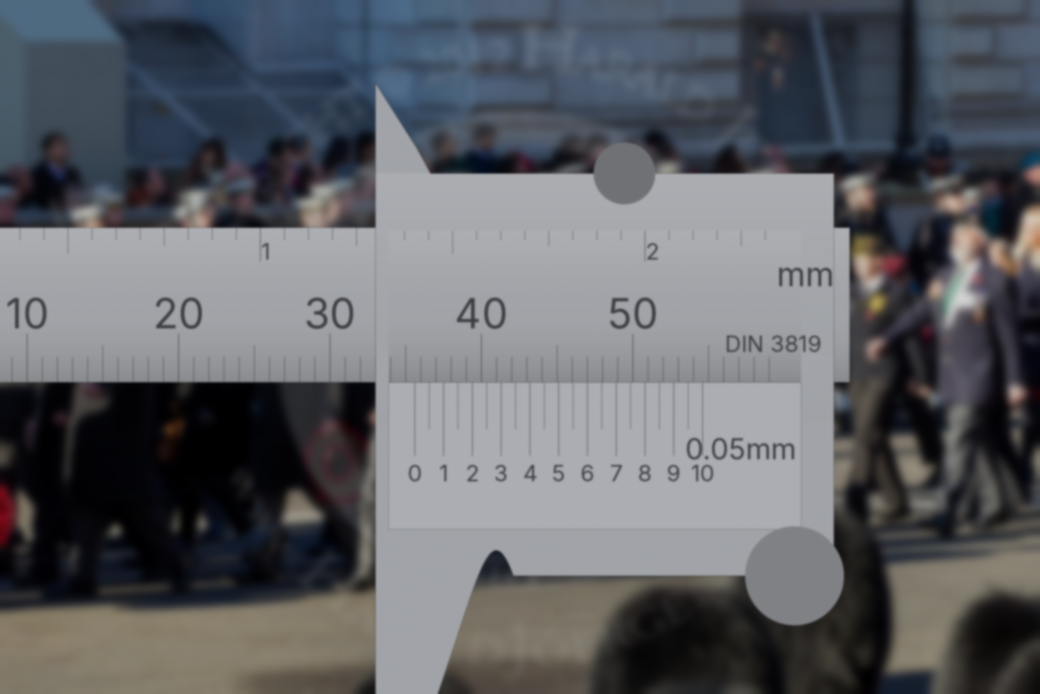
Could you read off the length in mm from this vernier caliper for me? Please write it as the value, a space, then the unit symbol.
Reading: 35.6 mm
